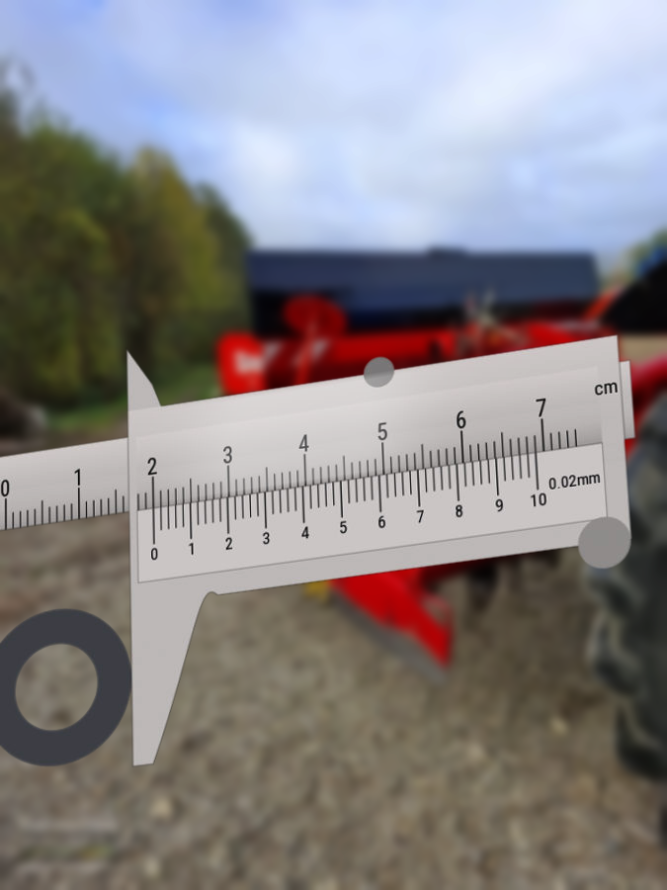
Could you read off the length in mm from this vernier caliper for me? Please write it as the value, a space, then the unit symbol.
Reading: 20.0 mm
